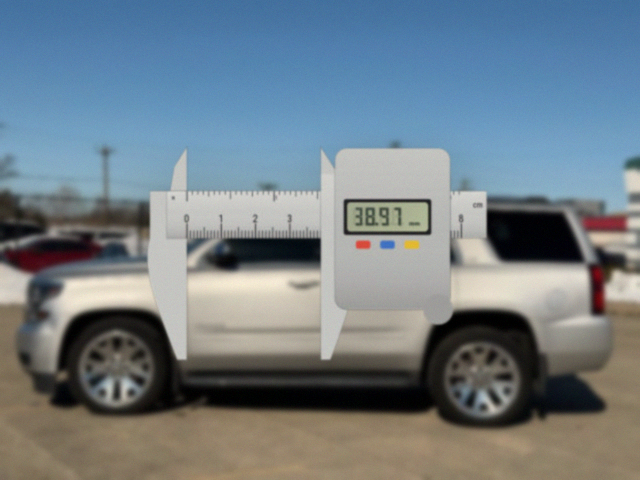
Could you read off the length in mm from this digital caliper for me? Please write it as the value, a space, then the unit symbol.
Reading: 38.97 mm
